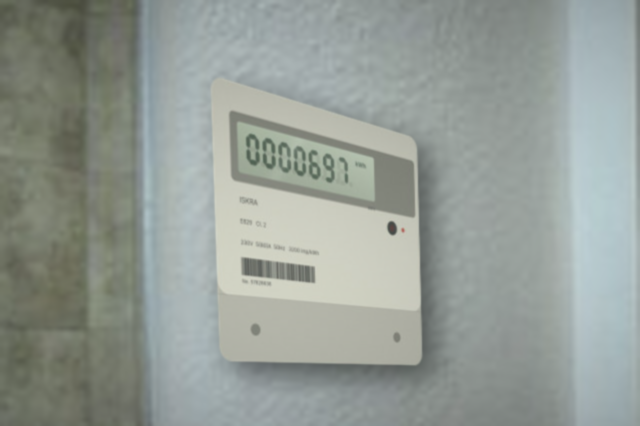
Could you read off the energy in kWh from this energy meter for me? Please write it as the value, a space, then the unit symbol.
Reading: 697 kWh
